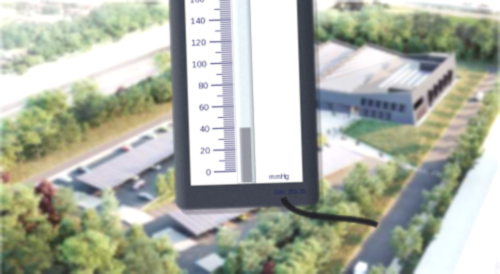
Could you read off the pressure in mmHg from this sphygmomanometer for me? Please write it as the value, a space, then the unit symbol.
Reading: 40 mmHg
